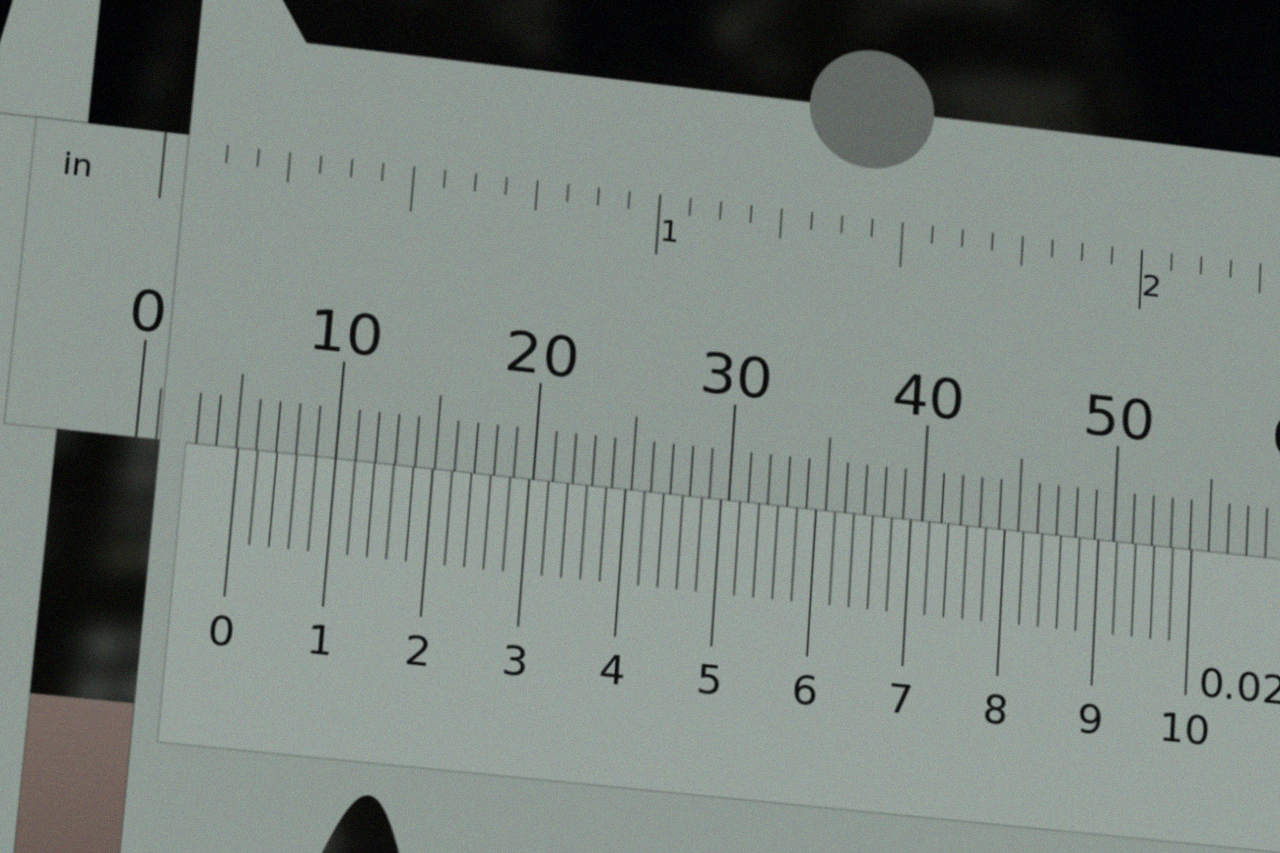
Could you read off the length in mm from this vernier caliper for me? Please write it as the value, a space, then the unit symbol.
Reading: 5.1 mm
